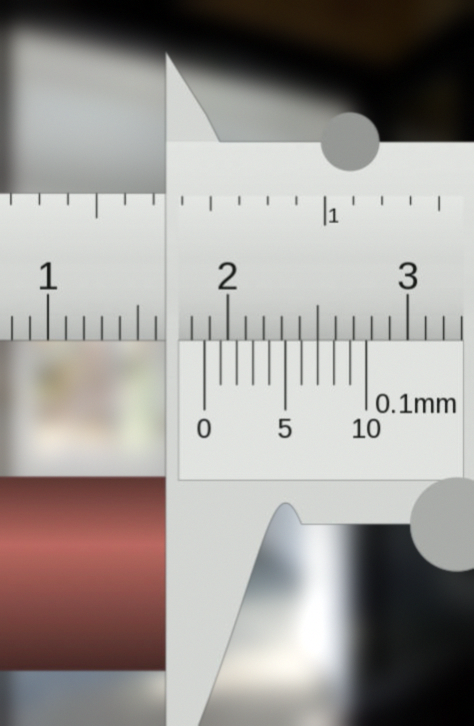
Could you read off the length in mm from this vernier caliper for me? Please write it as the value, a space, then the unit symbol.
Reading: 18.7 mm
